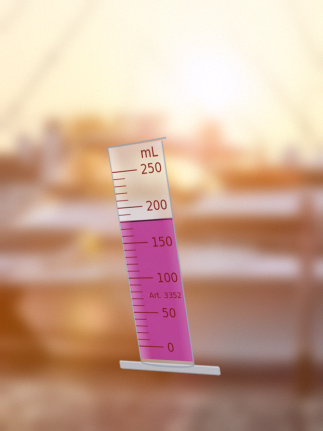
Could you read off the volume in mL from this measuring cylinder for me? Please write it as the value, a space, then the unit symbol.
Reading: 180 mL
